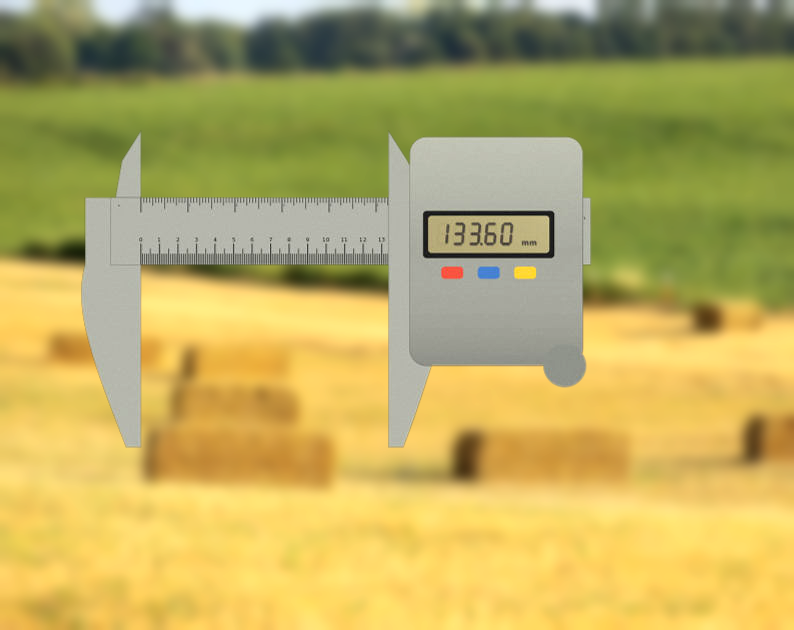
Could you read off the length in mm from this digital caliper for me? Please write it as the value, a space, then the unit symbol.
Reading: 133.60 mm
